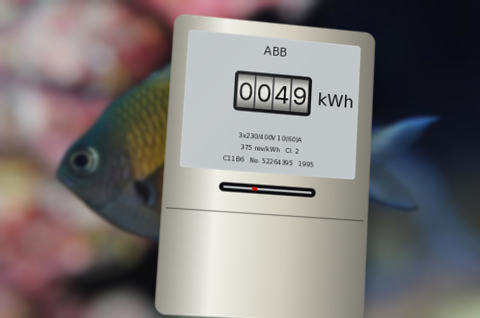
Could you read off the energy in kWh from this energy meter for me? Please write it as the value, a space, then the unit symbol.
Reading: 49 kWh
